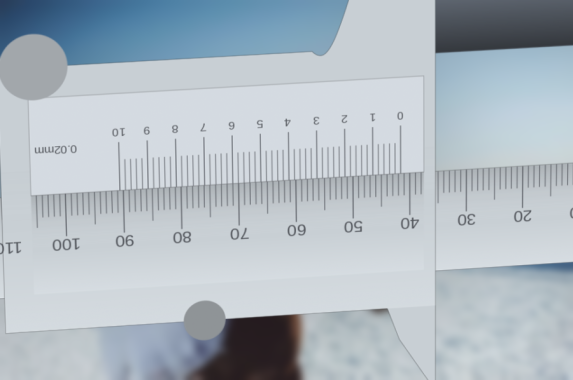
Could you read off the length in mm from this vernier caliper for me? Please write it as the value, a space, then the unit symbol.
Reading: 41.6 mm
